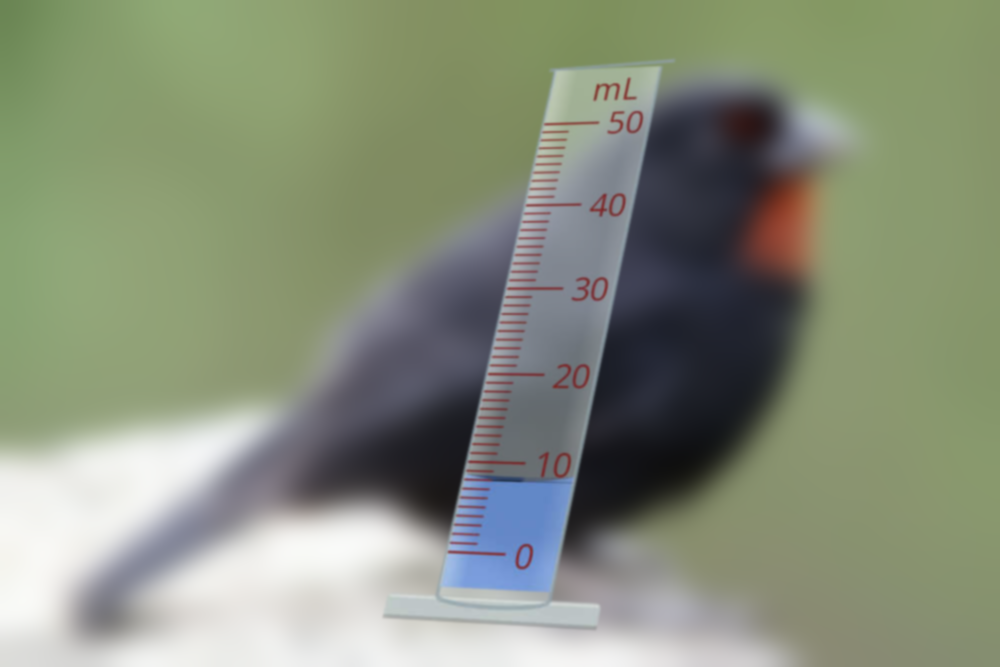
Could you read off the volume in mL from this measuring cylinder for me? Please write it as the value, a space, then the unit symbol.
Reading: 8 mL
